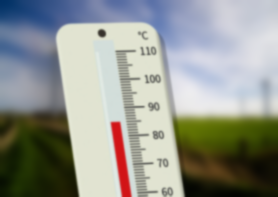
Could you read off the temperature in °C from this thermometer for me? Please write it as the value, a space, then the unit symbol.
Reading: 85 °C
